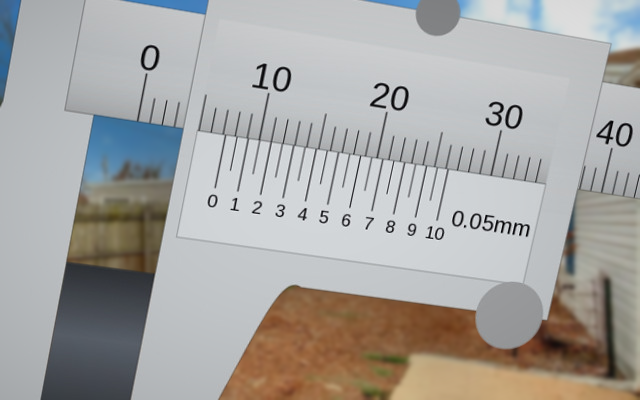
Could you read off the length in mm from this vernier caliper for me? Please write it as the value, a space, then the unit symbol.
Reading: 7.2 mm
